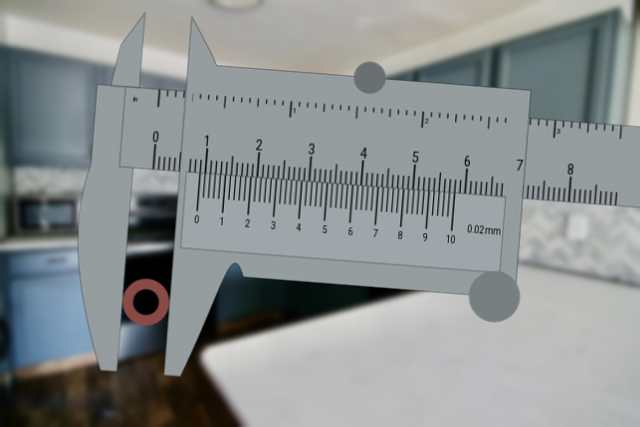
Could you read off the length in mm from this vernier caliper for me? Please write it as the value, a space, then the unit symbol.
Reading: 9.0 mm
